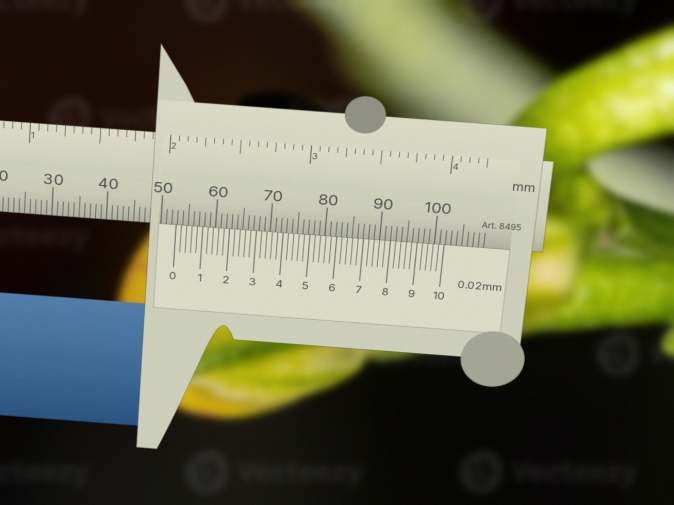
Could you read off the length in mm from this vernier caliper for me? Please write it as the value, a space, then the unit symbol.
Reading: 52.8 mm
